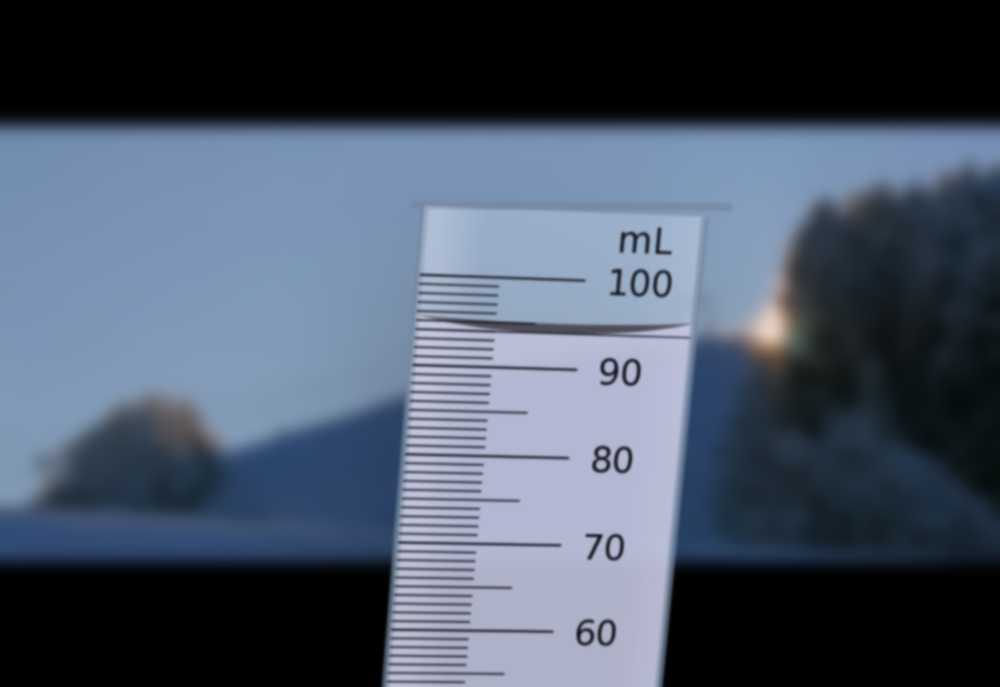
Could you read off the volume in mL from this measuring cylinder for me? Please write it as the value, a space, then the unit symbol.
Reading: 94 mL
